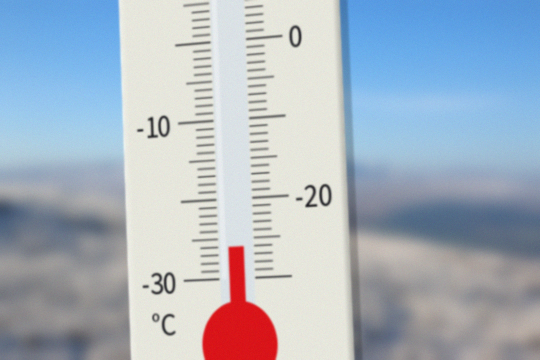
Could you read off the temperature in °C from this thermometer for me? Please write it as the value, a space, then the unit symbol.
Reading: -26 °C
